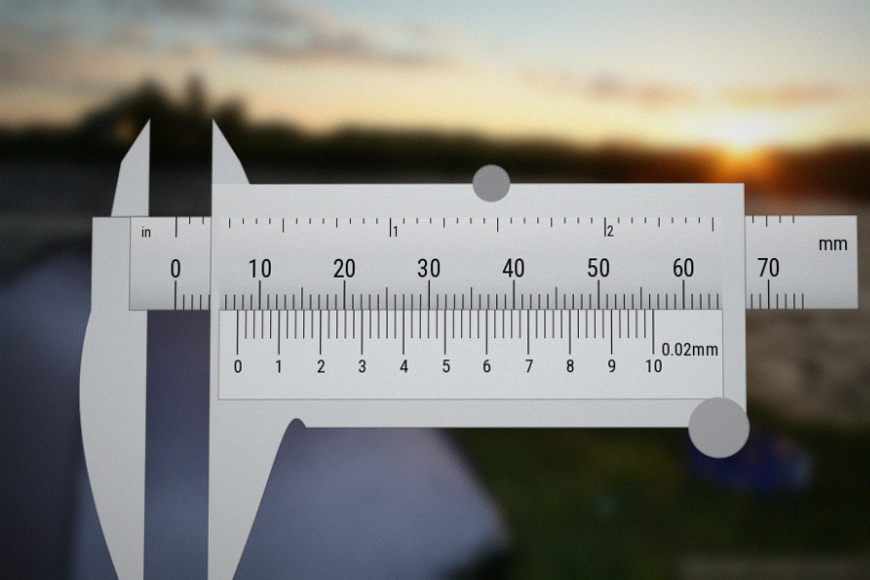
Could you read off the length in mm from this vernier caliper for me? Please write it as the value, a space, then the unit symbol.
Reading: 7.4 mm
